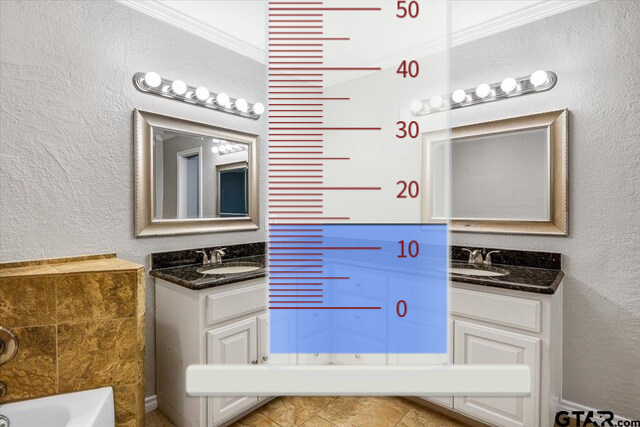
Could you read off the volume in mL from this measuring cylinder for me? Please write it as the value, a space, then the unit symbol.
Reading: 14 mL
